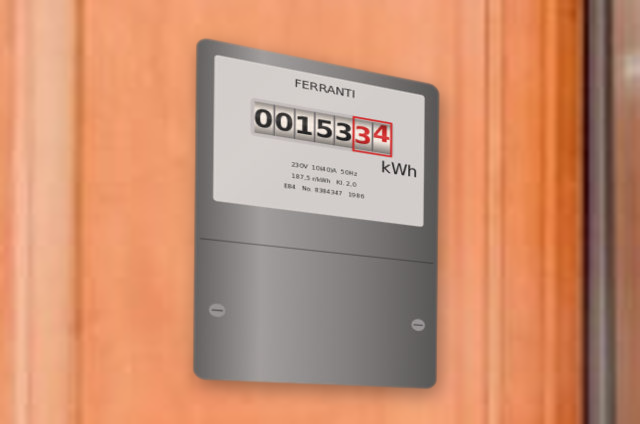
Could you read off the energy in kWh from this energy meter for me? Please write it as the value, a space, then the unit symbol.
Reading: 153.34 kWh
